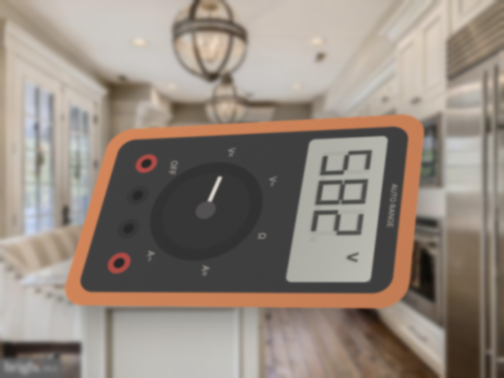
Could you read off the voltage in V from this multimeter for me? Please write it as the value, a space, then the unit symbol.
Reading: 582 V
